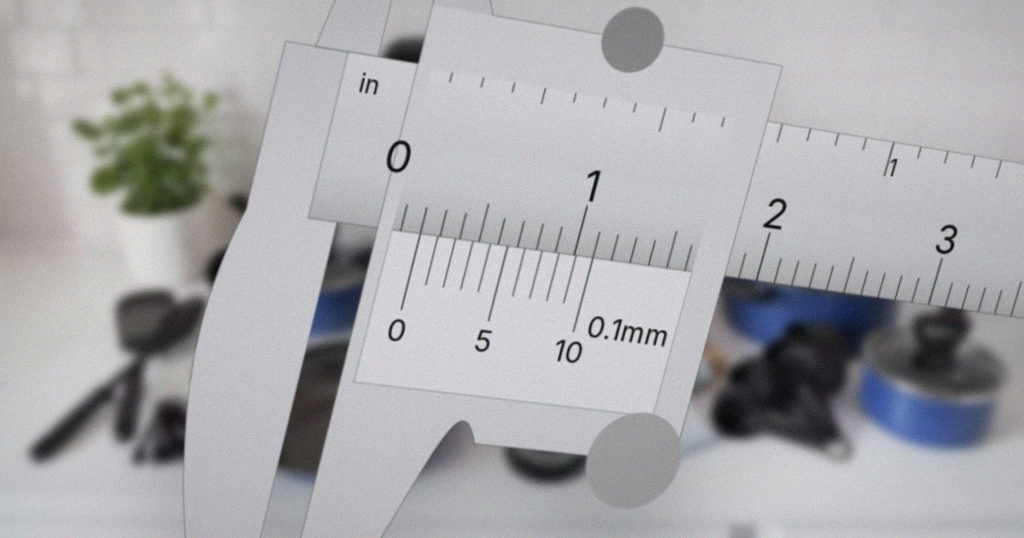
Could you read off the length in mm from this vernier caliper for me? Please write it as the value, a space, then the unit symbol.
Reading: 2.0 mm
